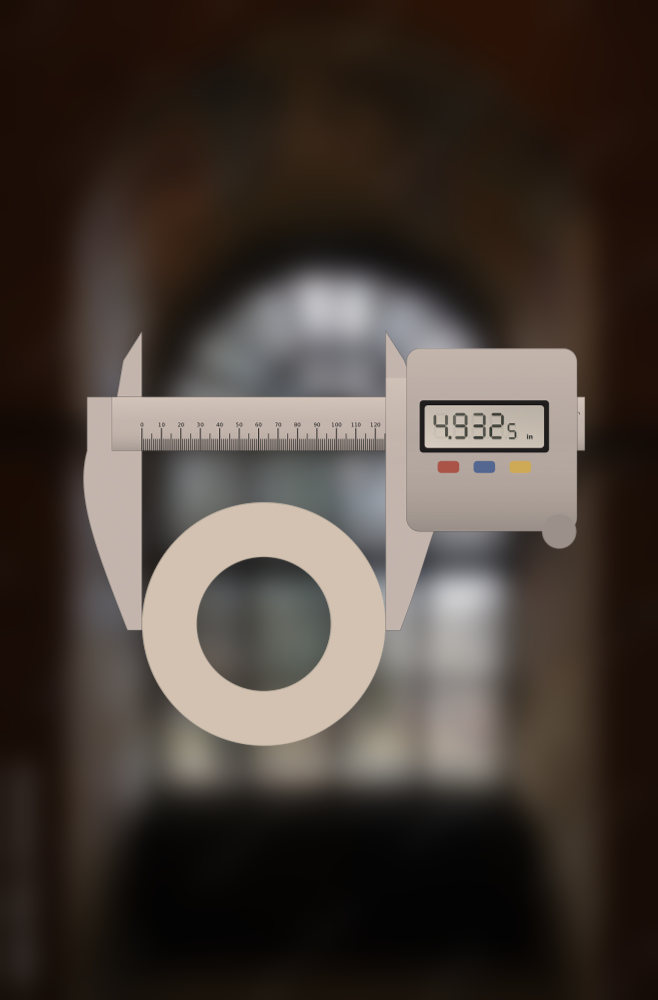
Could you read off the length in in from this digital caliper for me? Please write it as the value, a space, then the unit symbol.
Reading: 4.9325 in
